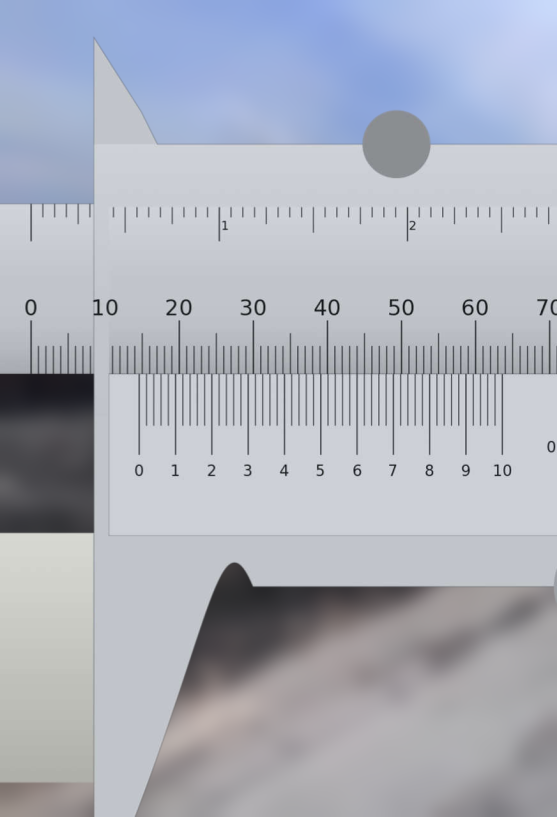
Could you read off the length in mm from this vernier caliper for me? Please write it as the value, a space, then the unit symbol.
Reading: 14.6 mm
